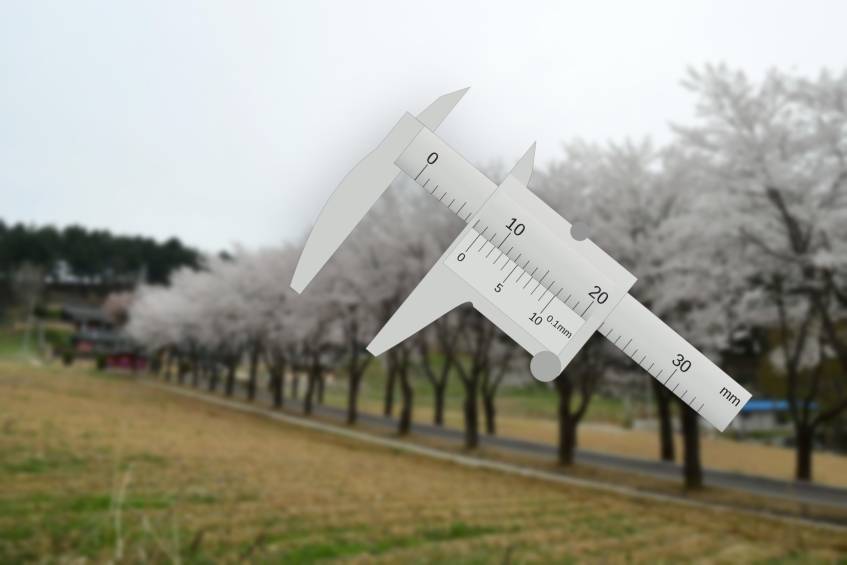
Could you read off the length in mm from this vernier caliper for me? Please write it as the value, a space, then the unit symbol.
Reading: 7.9 mm
